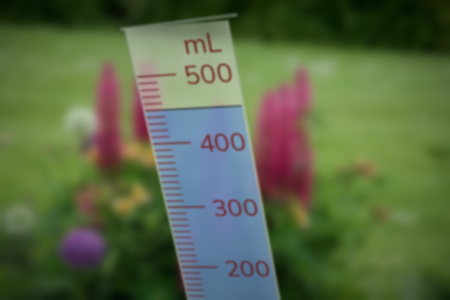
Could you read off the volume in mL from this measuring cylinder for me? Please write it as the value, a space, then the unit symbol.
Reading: 450 mL
